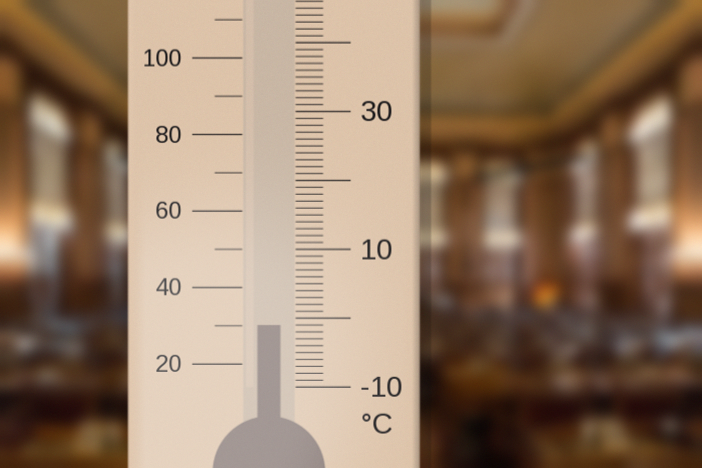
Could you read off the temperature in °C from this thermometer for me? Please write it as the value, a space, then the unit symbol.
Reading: -1 °C
